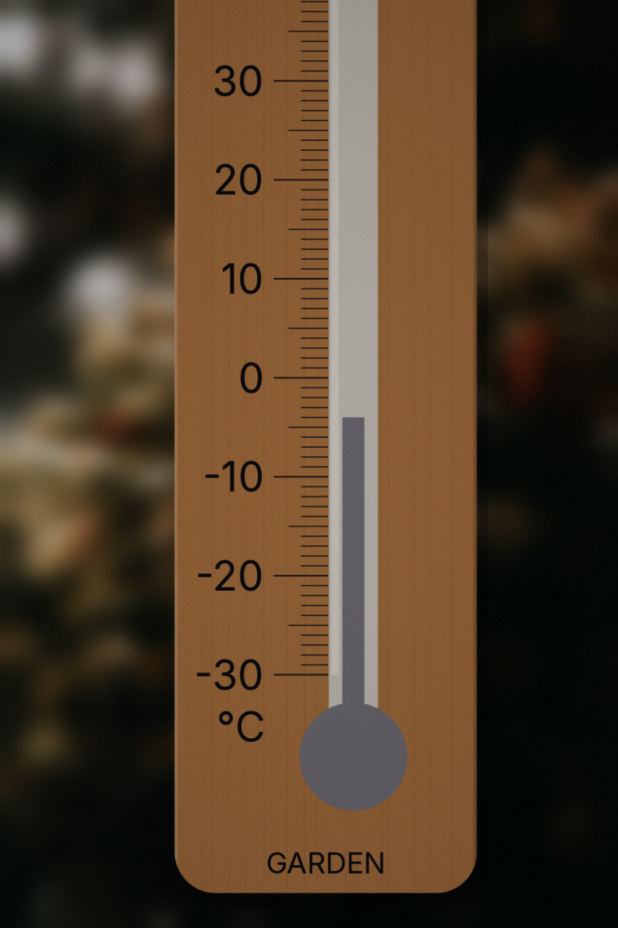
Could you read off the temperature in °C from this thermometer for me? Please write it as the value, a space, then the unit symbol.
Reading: -4 °C
